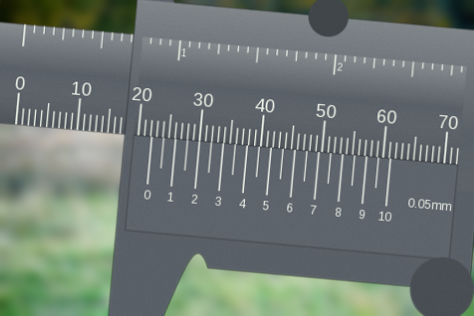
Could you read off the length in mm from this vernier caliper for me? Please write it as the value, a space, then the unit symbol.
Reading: 22.2 mm
